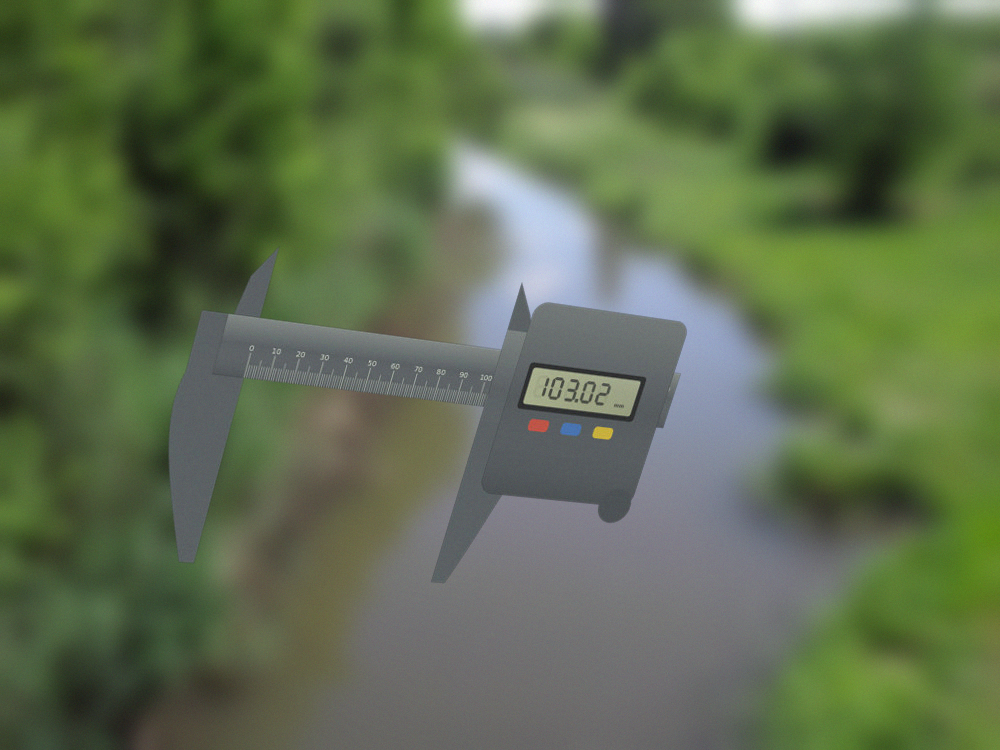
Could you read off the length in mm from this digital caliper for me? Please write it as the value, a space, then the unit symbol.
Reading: 103.02 mm
